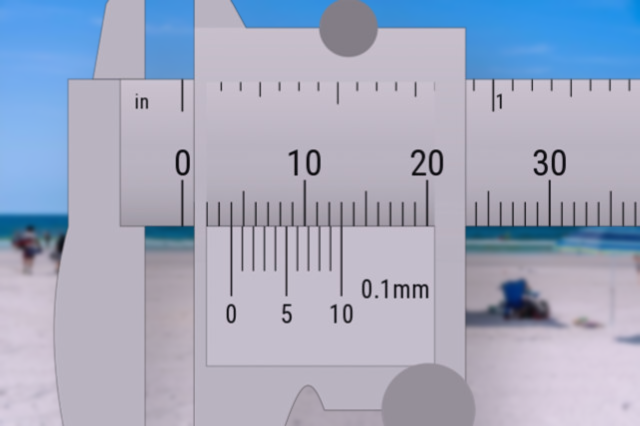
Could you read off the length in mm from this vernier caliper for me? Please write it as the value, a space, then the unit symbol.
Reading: 4.0 mm
